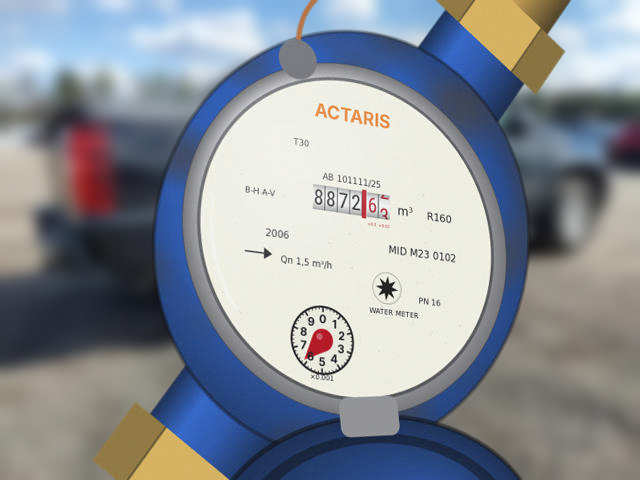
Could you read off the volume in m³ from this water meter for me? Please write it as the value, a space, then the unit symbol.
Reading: 8872.626 m³
